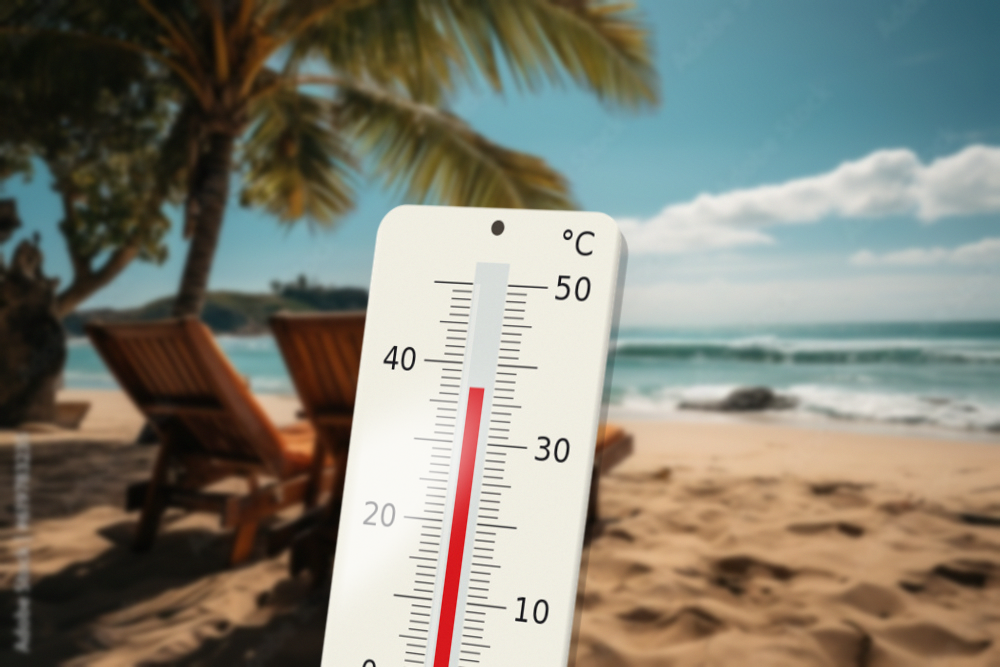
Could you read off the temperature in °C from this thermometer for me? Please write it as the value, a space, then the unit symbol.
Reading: 37 °C
